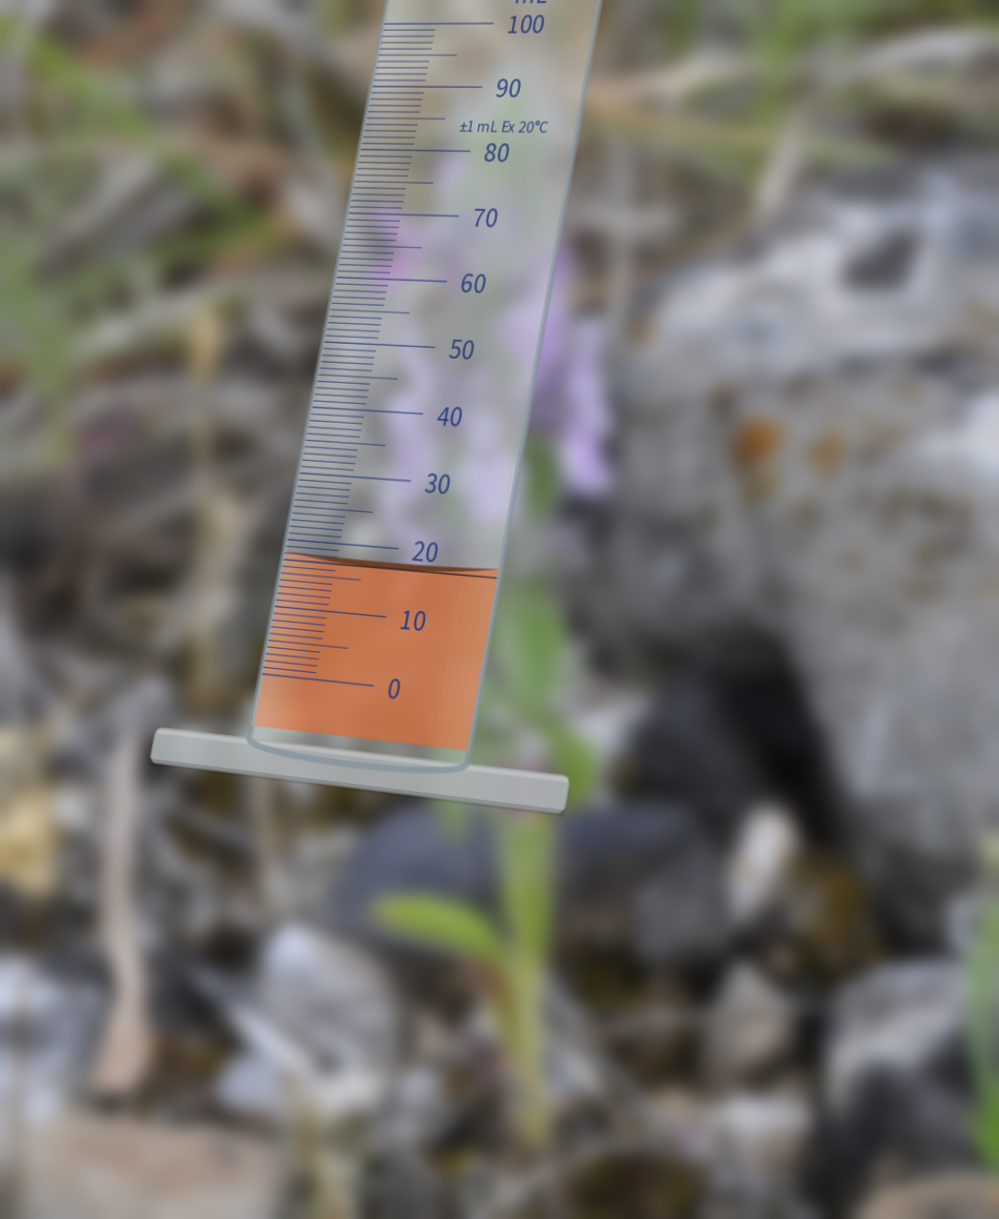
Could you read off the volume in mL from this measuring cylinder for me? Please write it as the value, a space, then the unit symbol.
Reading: 17 mL
